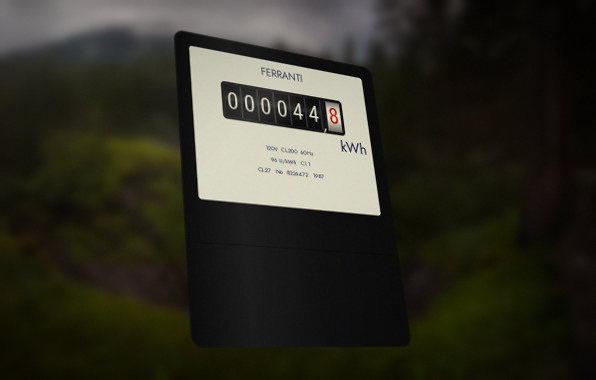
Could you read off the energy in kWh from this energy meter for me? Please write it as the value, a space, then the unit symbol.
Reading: 44.8 kWh
